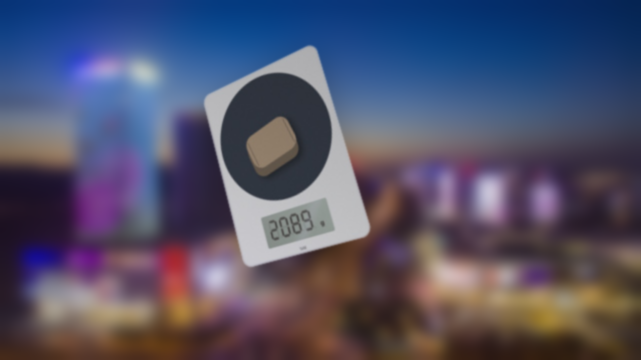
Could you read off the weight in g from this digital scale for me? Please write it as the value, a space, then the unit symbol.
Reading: 2089 g
